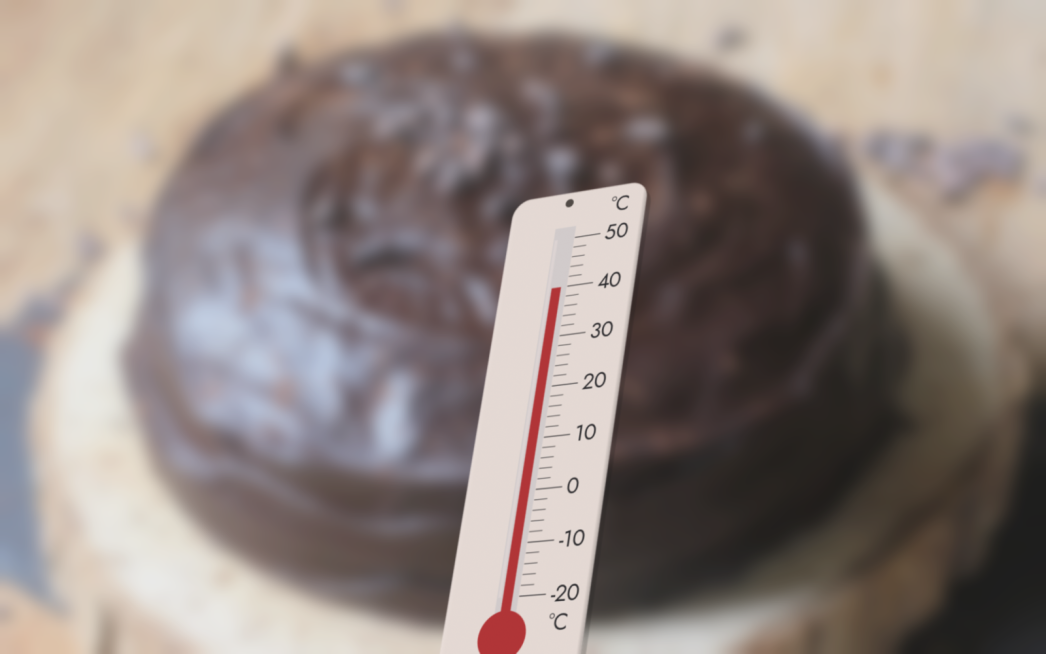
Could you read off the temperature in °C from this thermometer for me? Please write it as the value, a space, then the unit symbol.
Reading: 40 °C
